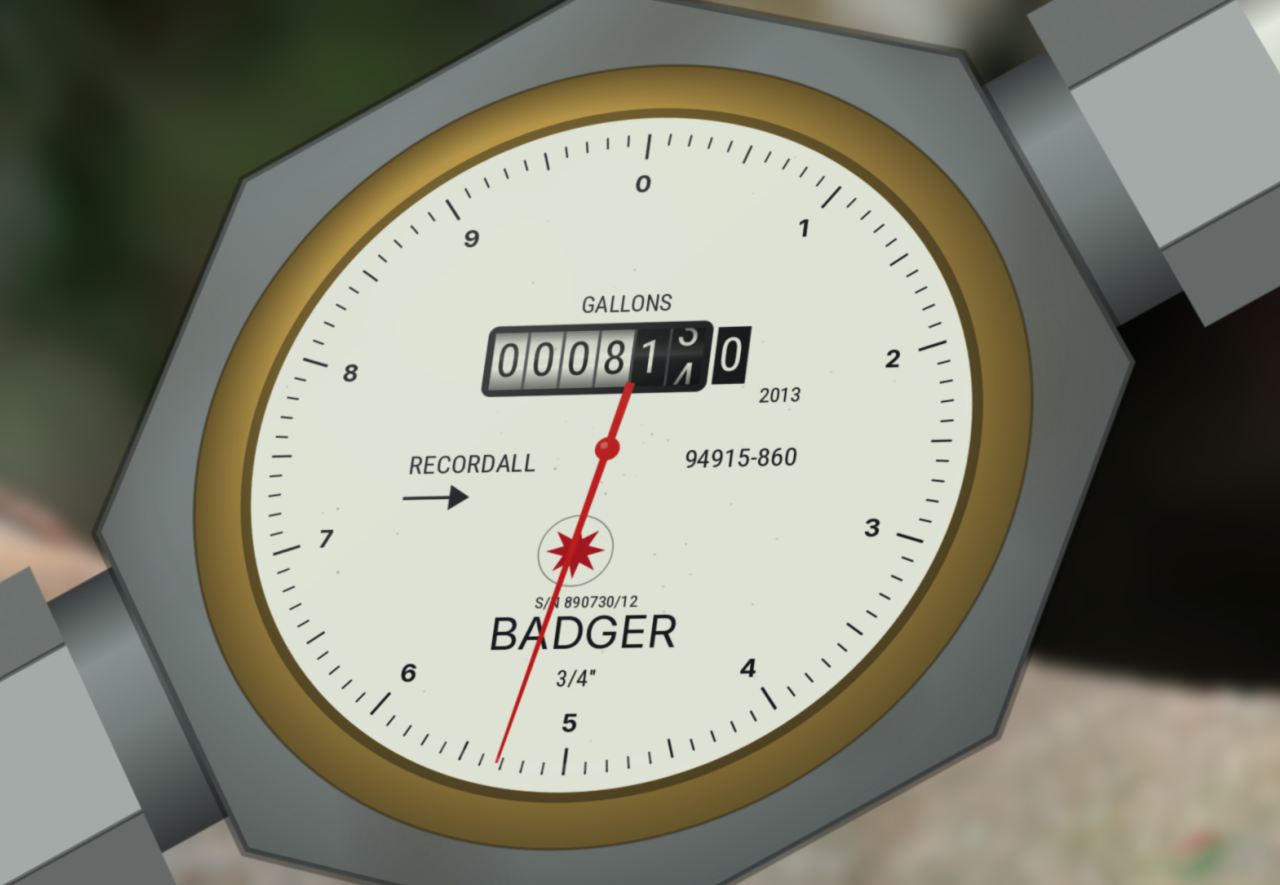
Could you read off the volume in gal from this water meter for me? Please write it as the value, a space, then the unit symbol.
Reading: 8135.3 gal
